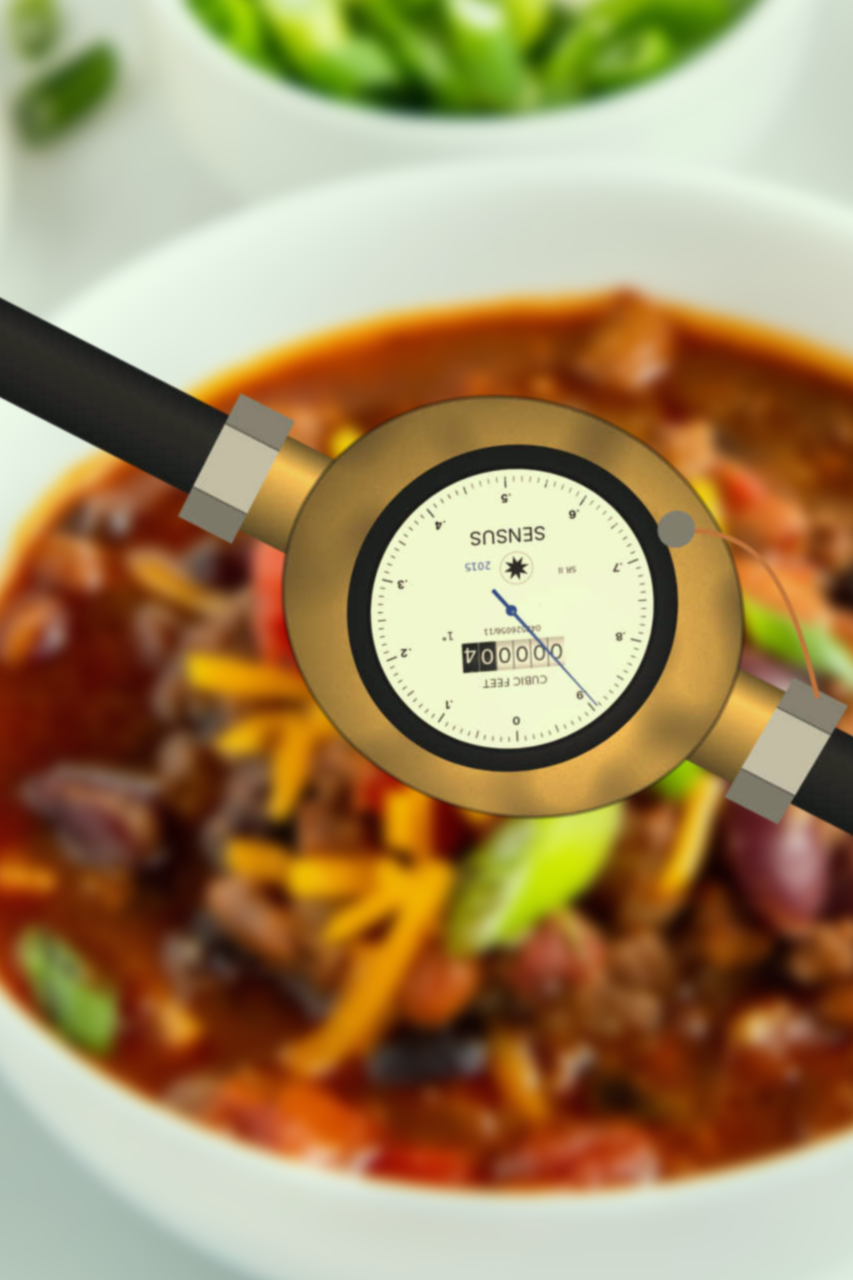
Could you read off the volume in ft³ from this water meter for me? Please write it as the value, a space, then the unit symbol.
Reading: 3.89 ft³
